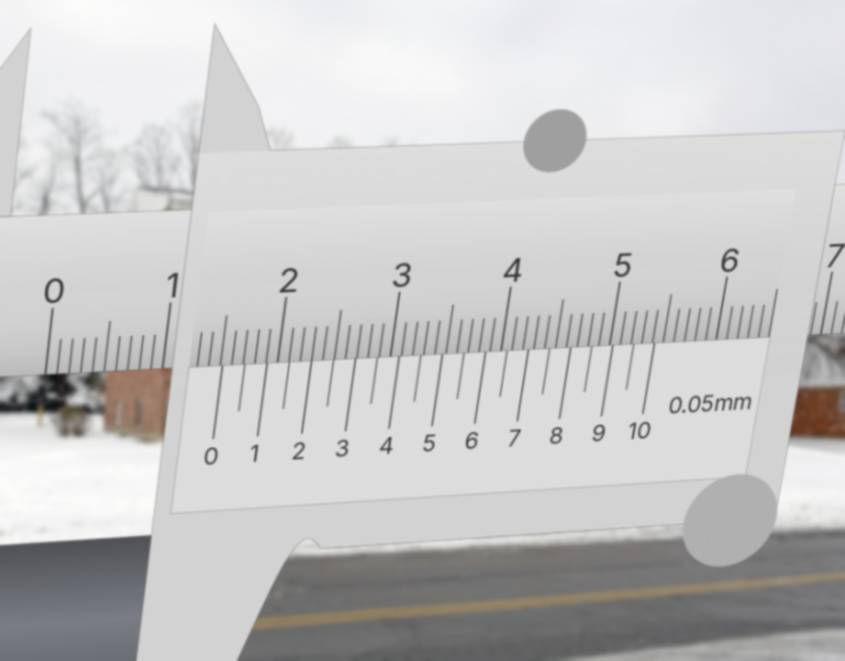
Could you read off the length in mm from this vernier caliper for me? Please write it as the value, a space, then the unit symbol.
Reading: 15.2 mm
